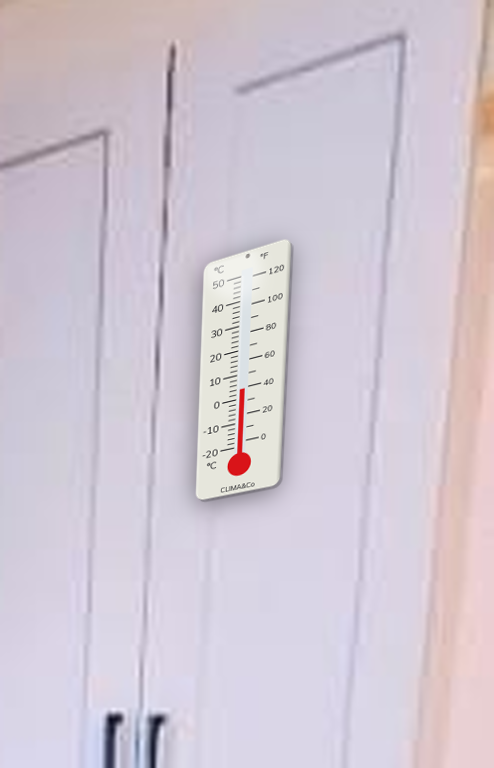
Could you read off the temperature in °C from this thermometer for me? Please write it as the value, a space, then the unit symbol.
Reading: 4 °C
